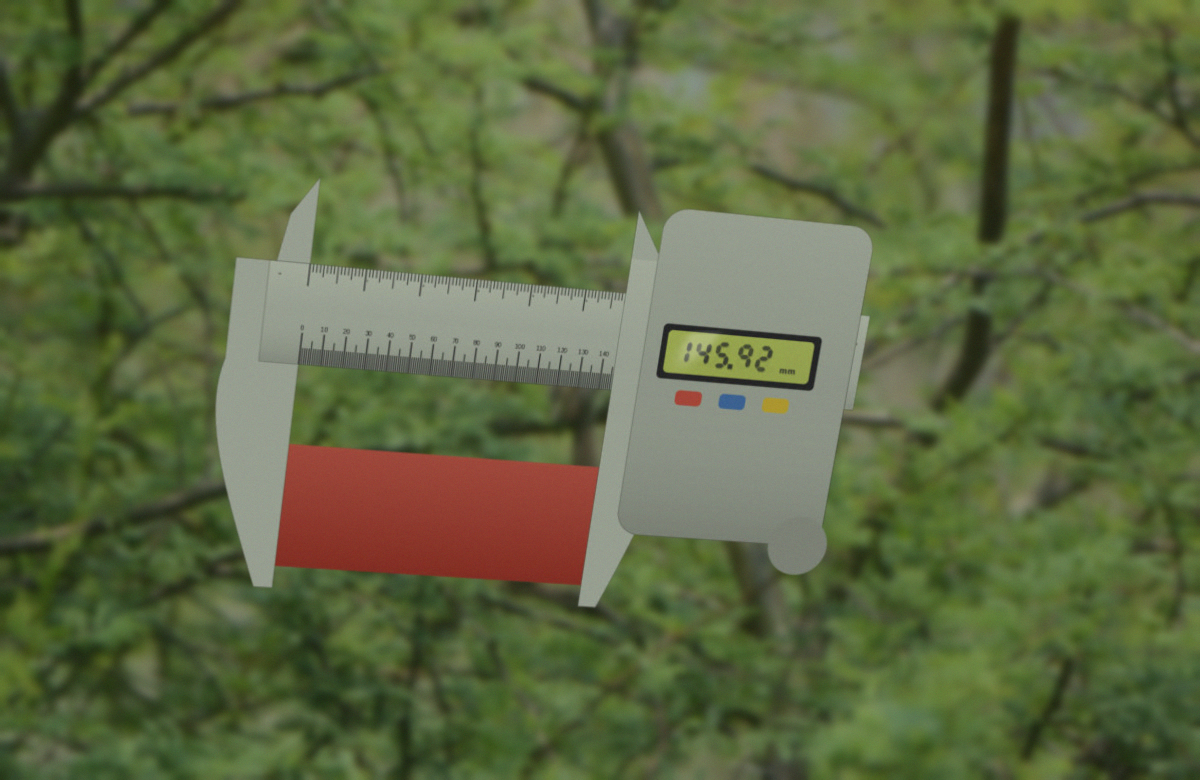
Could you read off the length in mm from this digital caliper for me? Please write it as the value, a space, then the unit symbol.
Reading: 145.92 mm
